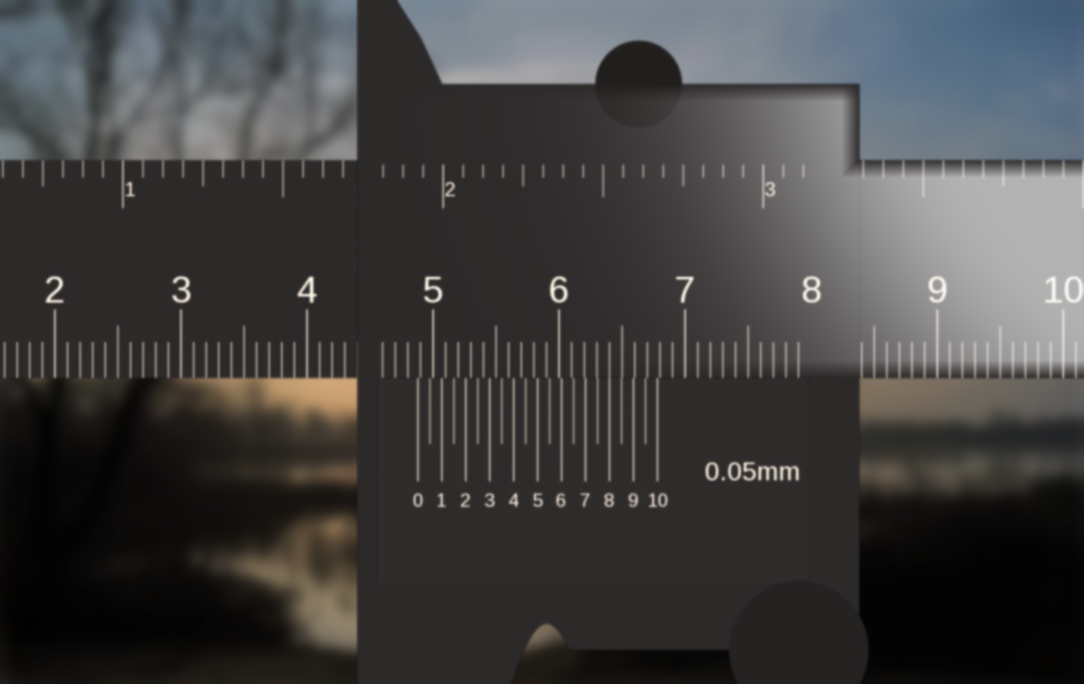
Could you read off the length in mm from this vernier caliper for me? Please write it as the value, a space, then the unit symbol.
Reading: 48.8 mm
